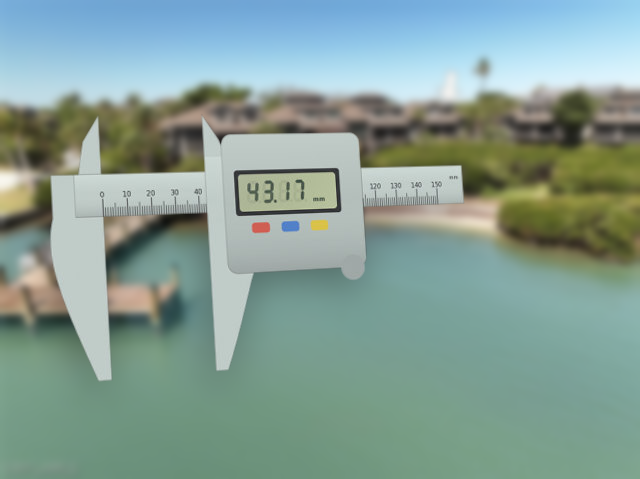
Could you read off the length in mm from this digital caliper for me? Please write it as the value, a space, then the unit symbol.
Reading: 43.17 mm
